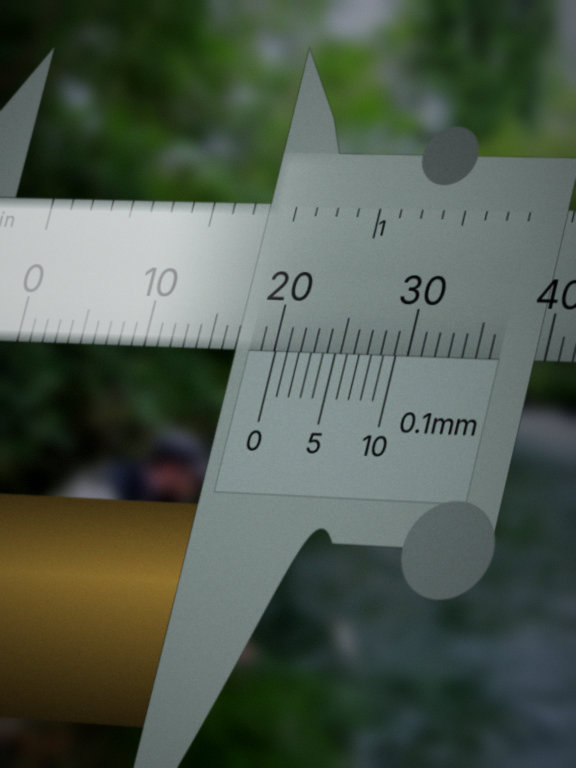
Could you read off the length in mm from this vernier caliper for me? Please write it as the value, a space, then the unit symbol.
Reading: 20.1 mm
